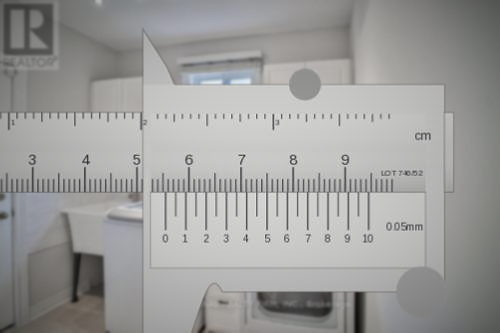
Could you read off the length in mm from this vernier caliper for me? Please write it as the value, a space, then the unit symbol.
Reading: 55.5 mm
